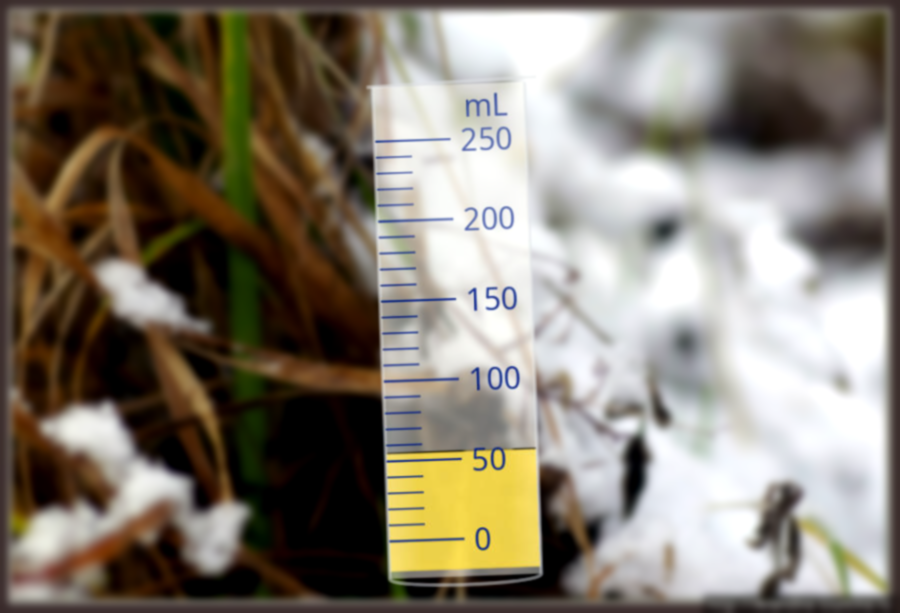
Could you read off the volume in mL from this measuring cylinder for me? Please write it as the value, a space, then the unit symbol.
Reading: 55 mL
